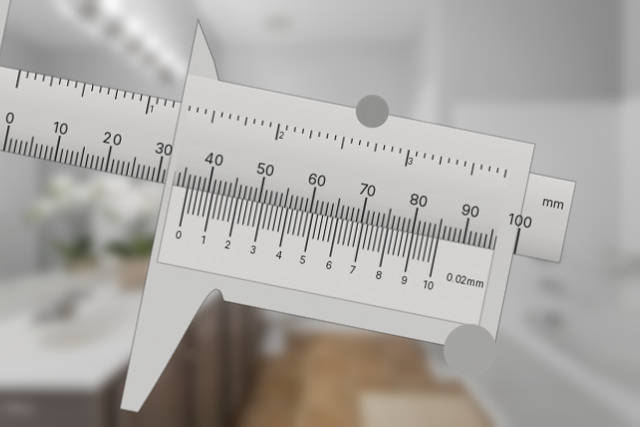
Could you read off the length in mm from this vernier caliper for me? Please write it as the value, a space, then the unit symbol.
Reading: 36.0 mm
